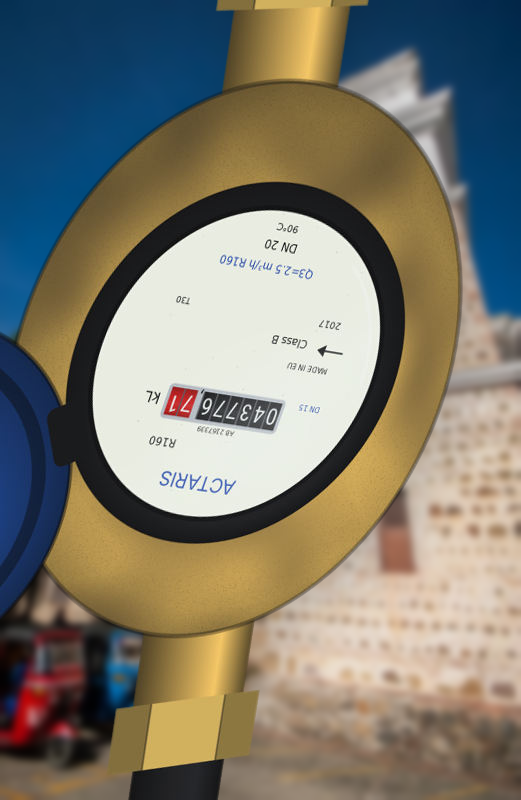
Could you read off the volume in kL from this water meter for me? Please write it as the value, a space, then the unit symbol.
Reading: 43776.71 kL
